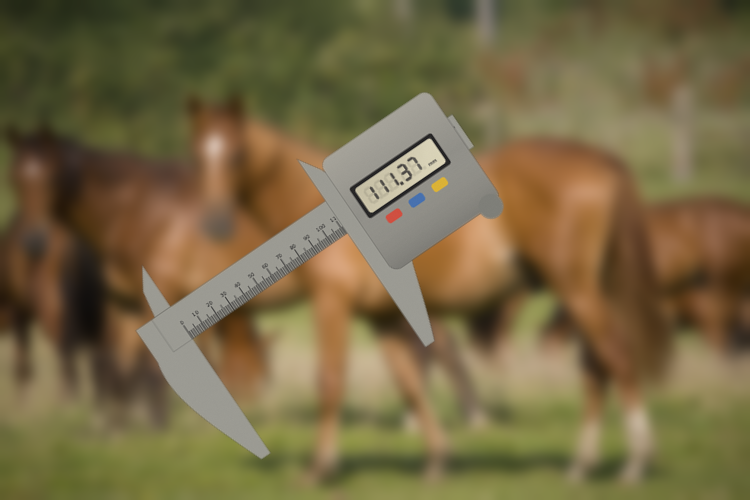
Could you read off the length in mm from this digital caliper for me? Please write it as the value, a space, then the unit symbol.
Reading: 111.37 mm
